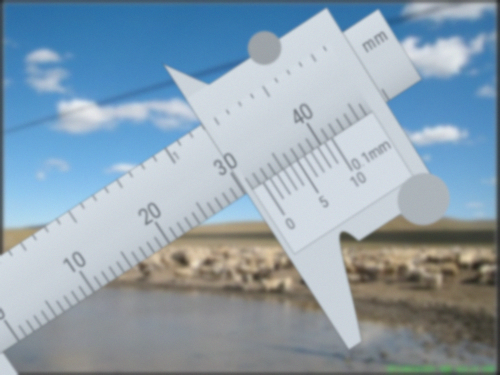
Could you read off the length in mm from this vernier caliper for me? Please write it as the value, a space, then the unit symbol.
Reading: 32.4 mm
